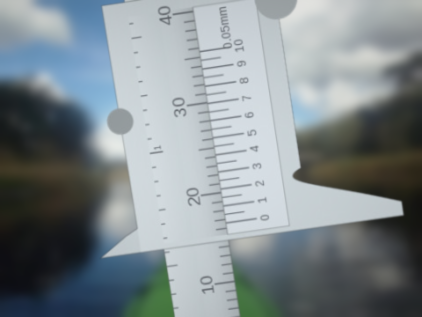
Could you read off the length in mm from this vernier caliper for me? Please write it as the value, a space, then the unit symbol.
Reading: 16.6 mm
